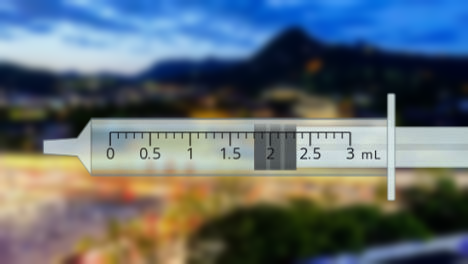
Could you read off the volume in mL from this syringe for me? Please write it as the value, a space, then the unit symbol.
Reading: 1.8 mL
